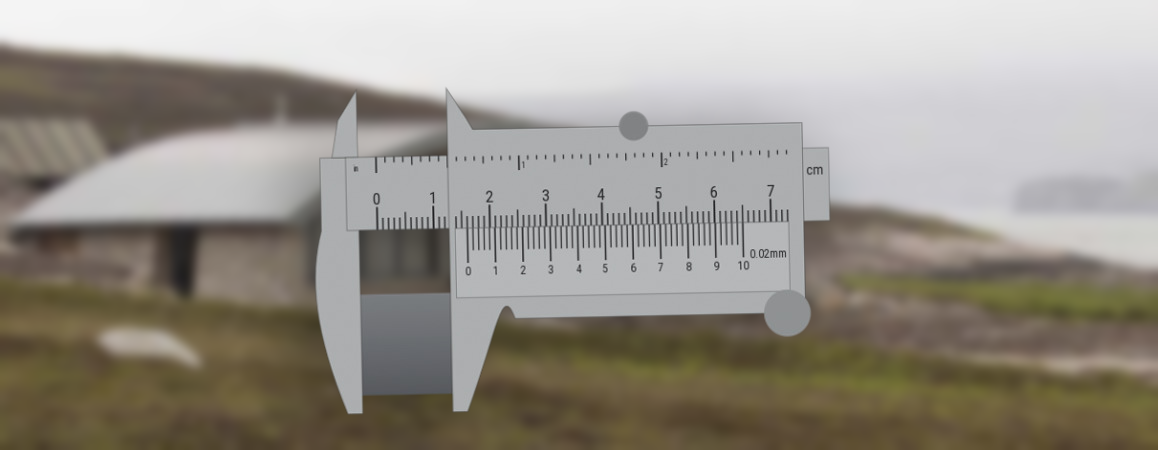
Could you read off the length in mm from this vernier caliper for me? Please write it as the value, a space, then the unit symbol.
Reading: 16.0 mm
